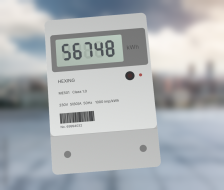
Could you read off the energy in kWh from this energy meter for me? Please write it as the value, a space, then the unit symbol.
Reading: 56748 kWh
